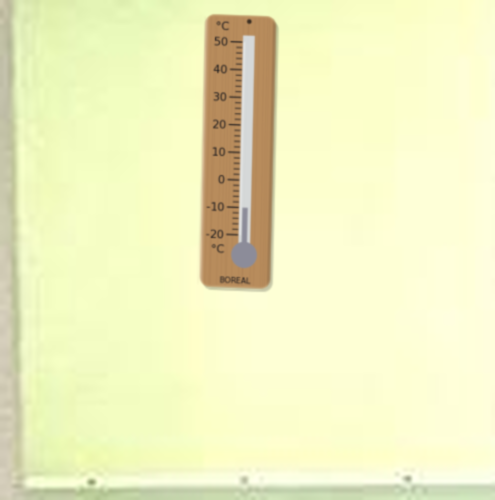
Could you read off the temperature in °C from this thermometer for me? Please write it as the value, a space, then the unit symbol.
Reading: -10 °C
